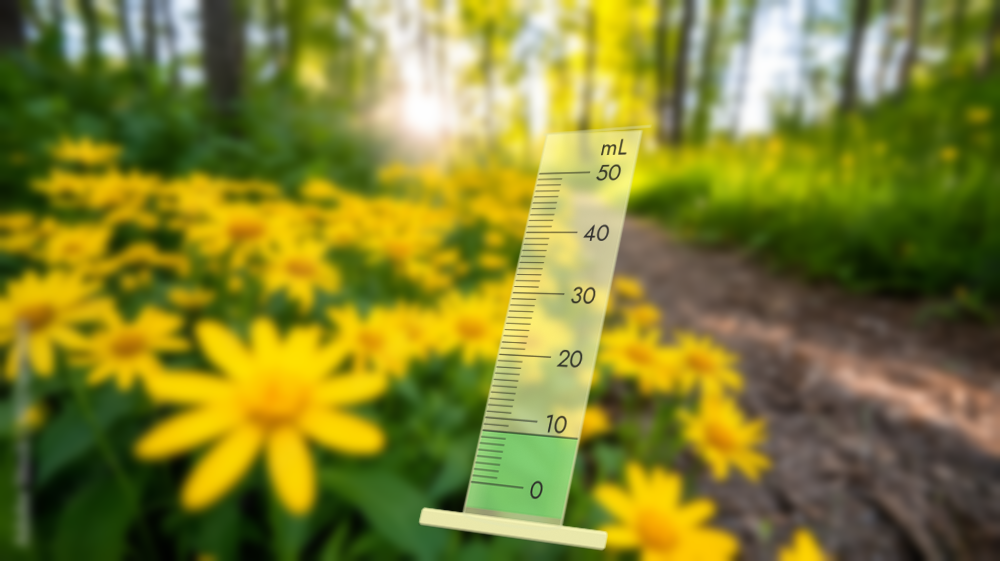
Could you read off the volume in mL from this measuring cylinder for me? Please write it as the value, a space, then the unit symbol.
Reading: 8 mL
